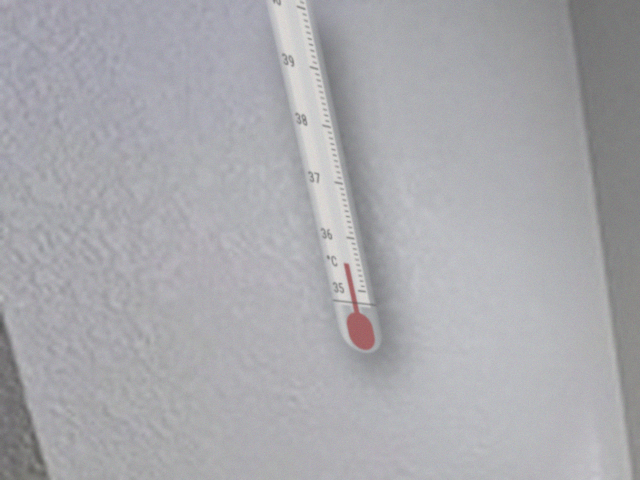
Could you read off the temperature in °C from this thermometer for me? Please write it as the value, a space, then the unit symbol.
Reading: 35.5 °C
